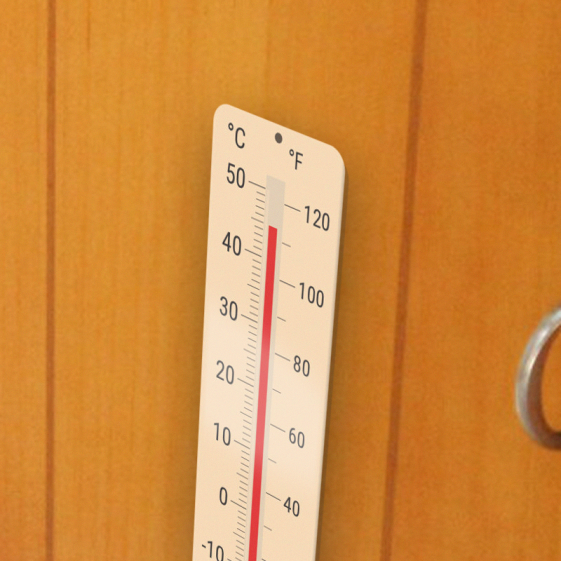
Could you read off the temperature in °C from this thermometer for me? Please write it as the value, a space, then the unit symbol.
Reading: 45 °C
